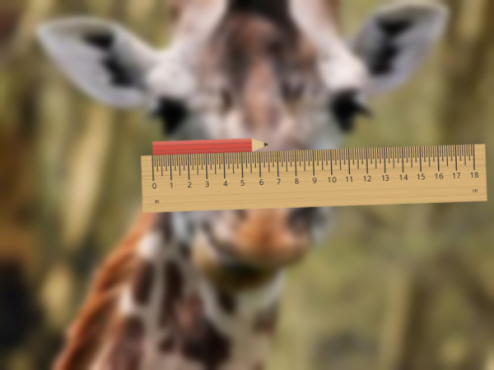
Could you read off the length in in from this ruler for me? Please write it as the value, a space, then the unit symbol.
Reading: 6.5 in
